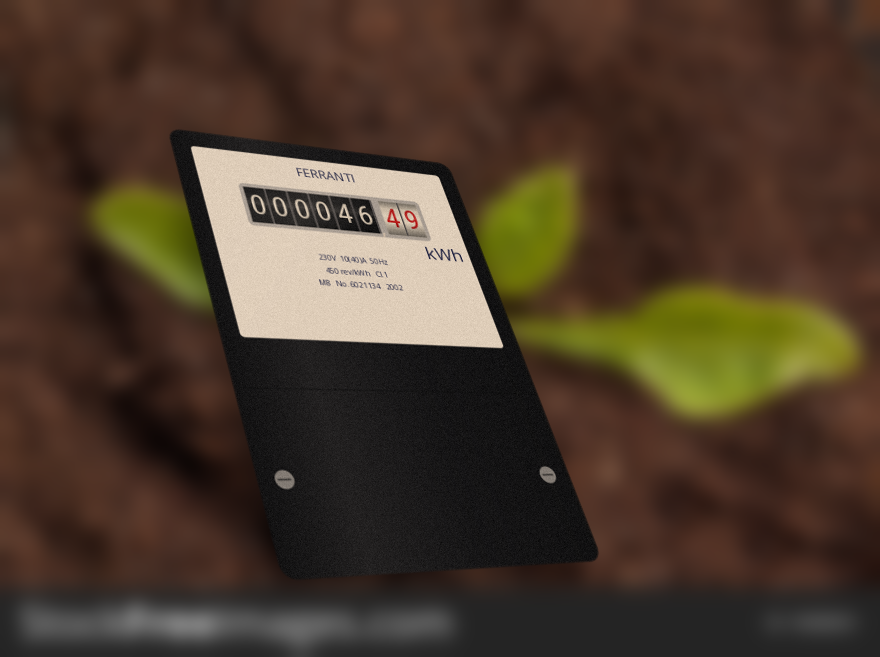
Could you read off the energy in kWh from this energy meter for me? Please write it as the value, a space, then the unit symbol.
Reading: 46.49 kWh
